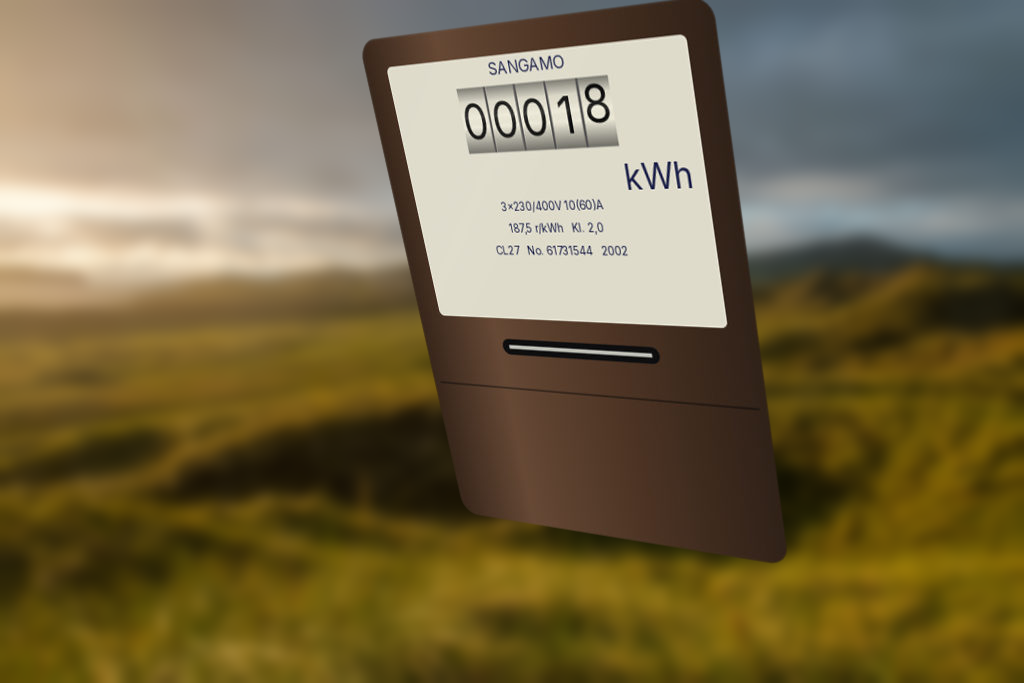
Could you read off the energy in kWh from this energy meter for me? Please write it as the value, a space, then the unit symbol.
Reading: 18 kWh
